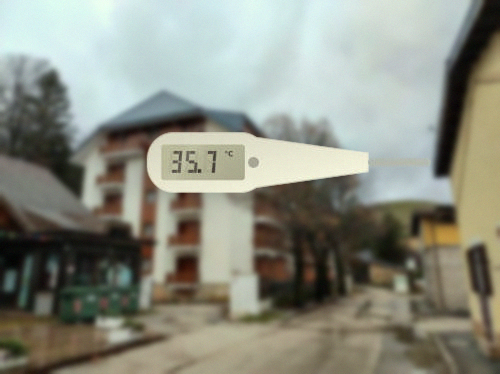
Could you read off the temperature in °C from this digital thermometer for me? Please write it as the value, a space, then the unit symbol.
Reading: 35.7 °C
